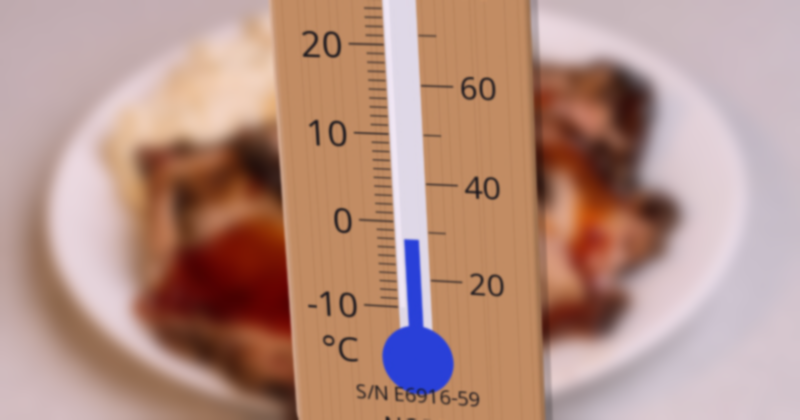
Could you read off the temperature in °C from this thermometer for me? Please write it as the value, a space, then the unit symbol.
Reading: -2 °C
